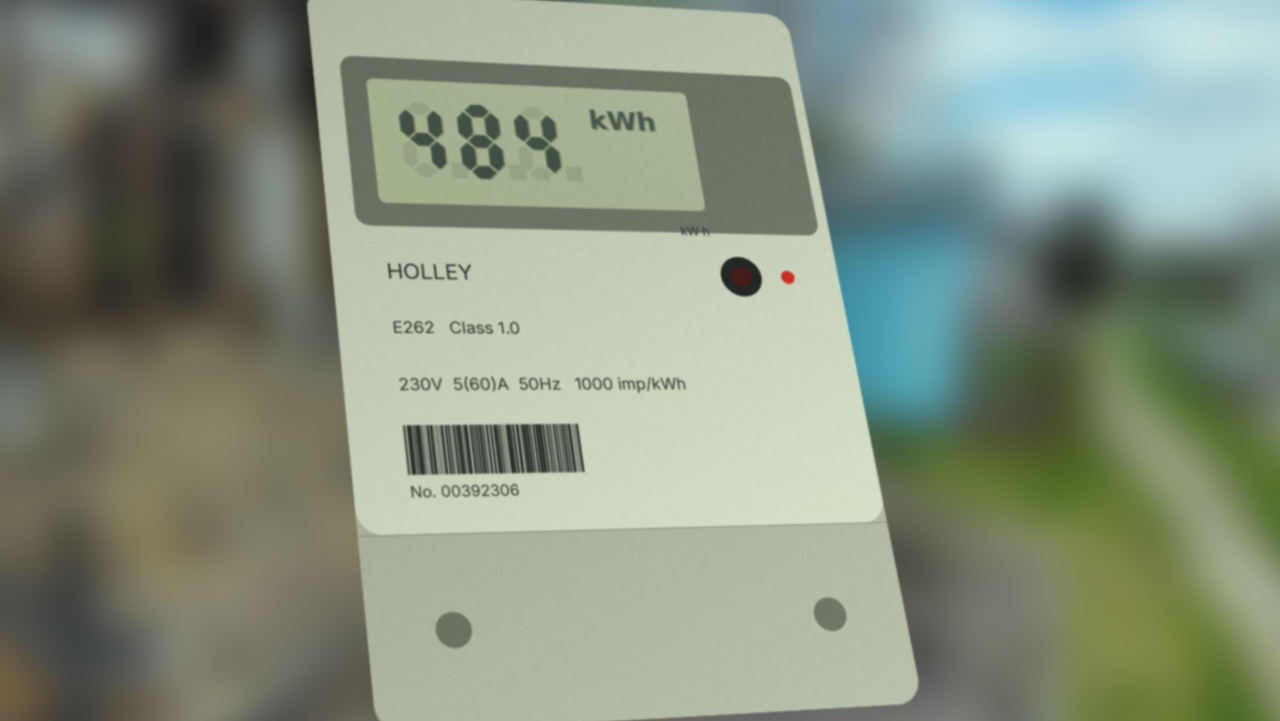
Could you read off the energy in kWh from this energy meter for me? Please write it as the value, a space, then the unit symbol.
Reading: 484 kWh
